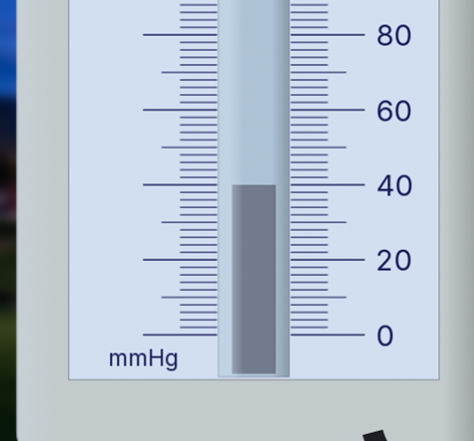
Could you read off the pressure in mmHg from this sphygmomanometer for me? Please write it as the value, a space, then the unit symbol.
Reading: 40 mmHg
